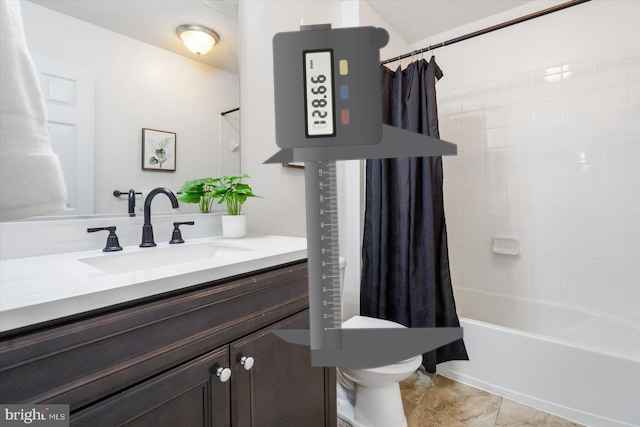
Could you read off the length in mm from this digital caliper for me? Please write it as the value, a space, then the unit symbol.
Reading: 128.66 mm
